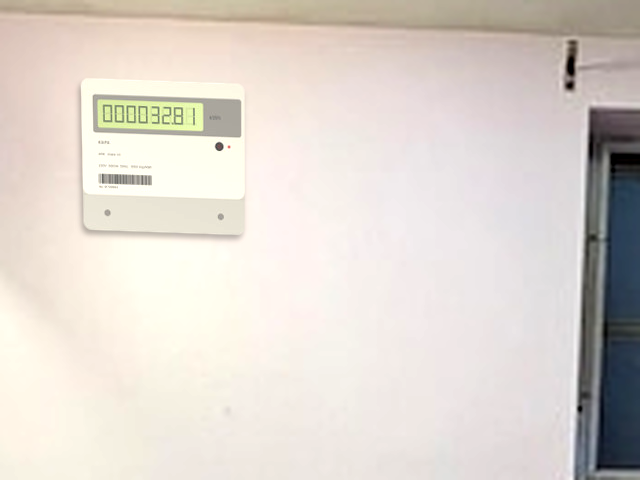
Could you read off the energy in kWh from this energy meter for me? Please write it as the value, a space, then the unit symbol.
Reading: 32.81 kWh
